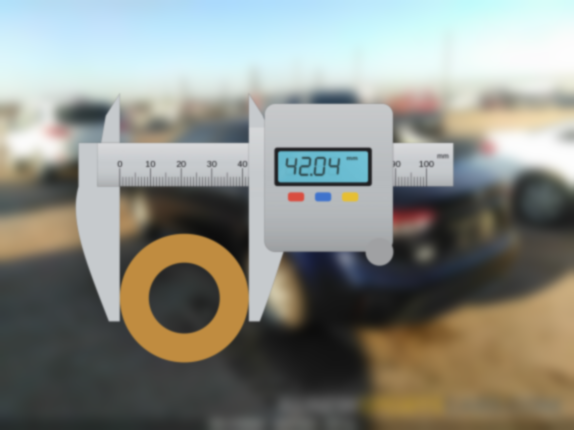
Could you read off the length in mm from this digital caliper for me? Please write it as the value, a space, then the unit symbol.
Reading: 42.04 mm
